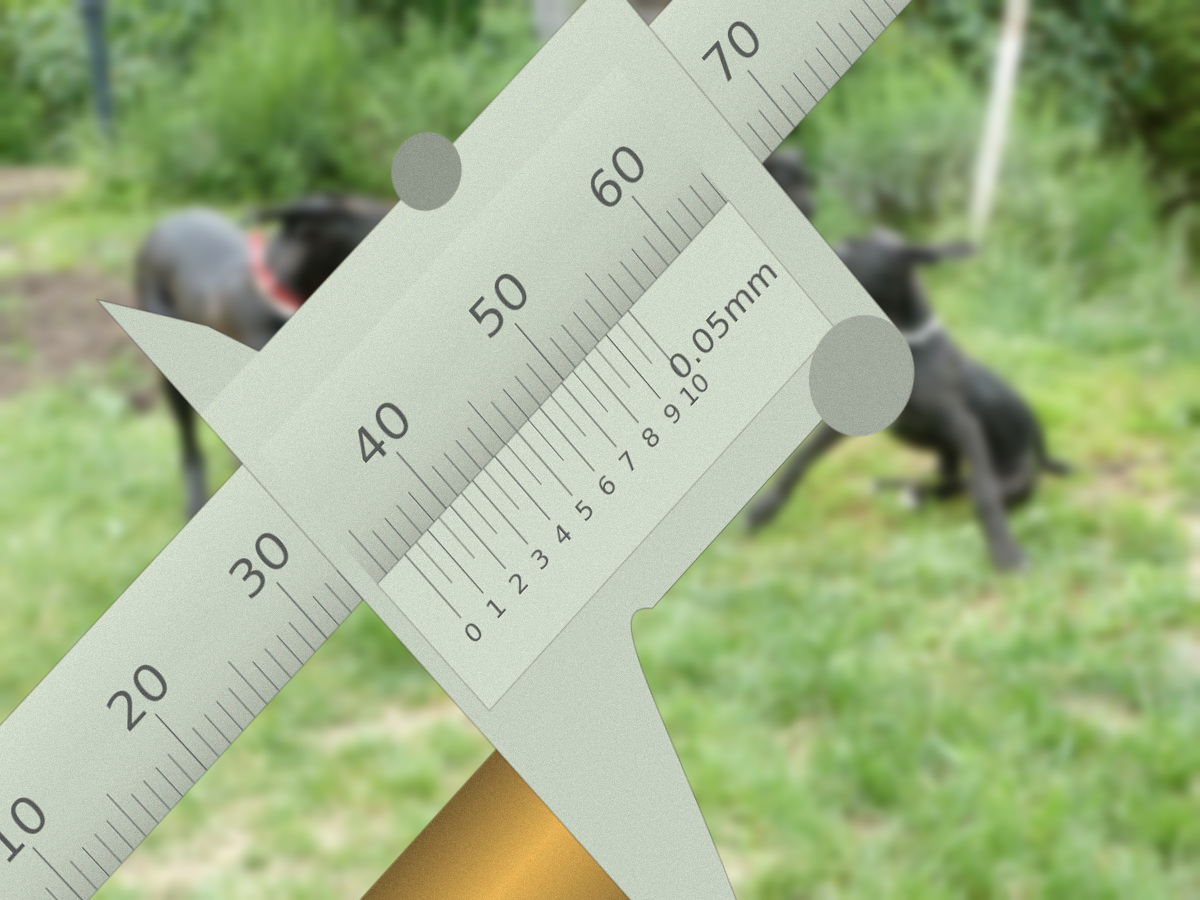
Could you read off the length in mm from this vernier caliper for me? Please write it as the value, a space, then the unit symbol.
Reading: 36.5 mm
